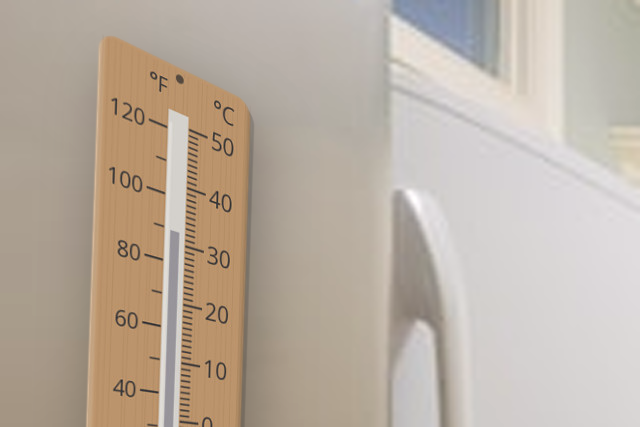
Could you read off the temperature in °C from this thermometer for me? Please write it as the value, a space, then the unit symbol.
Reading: 32 °C
